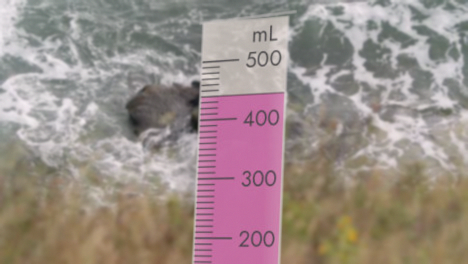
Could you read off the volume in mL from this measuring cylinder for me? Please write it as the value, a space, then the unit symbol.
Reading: 440 mL
